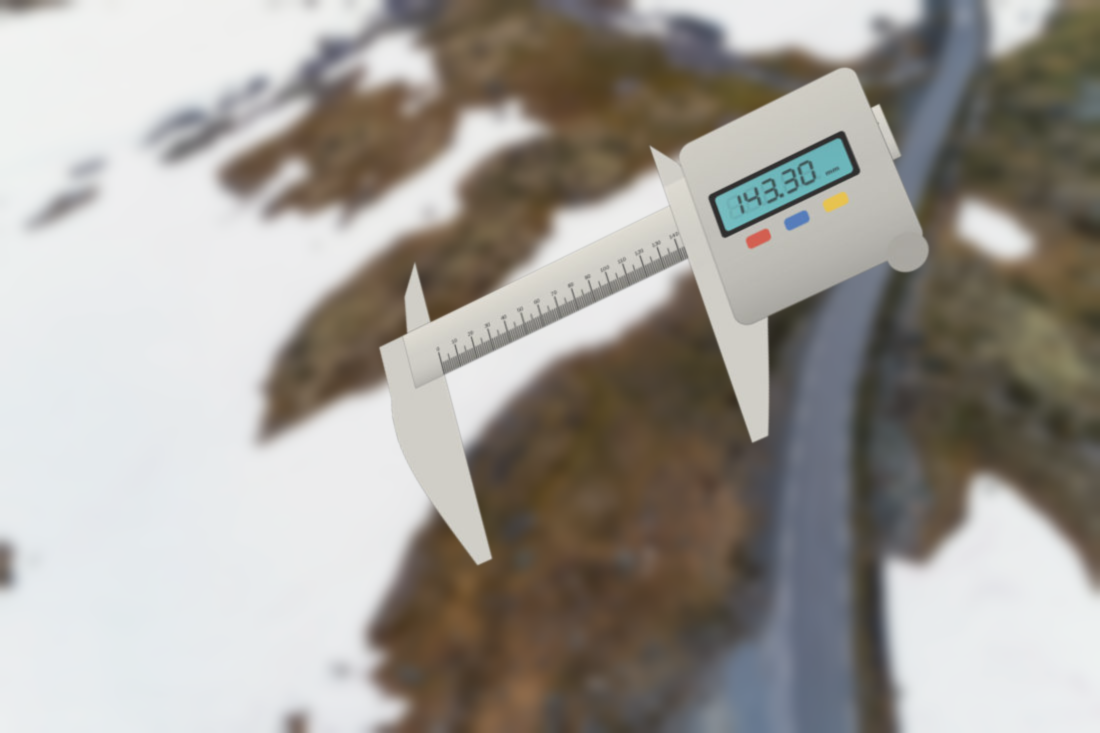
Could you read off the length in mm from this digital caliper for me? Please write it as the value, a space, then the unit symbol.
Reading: 143.30 mm
